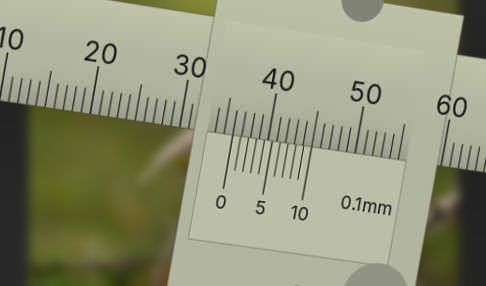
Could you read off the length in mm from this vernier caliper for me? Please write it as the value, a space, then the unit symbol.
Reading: 36.0 mm
